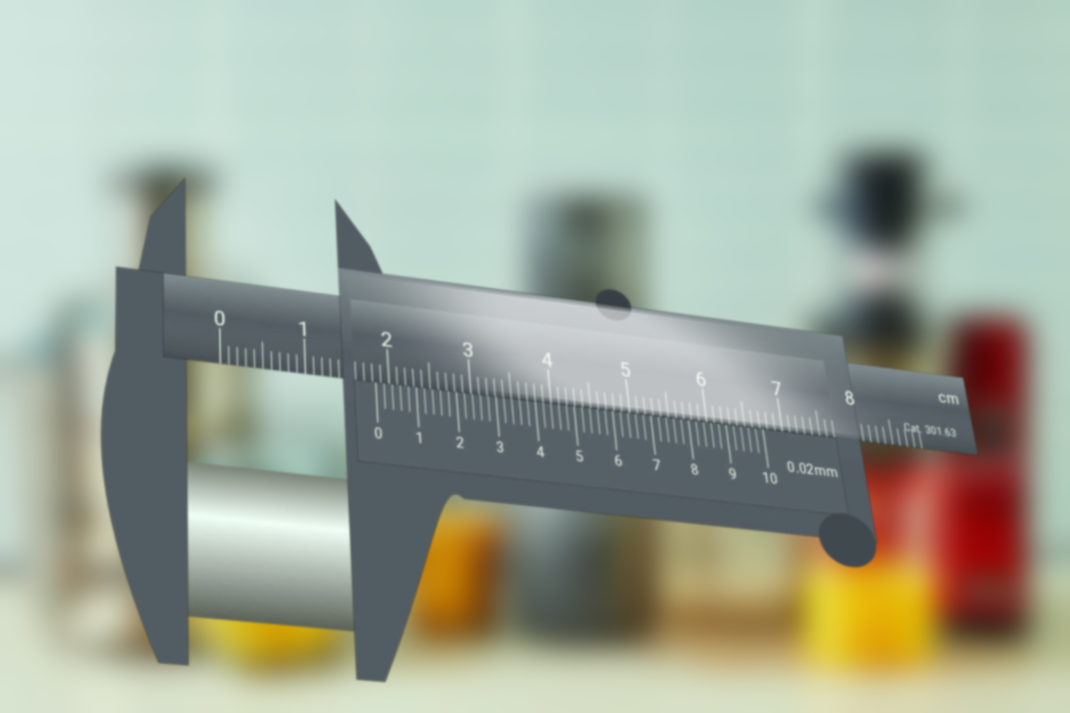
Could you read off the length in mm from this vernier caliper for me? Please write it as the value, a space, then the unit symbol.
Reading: 18.4 mm
